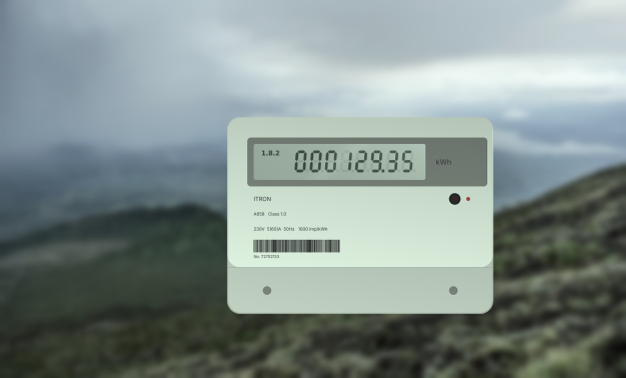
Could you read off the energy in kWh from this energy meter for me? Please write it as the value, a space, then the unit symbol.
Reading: 129.35 kWh
